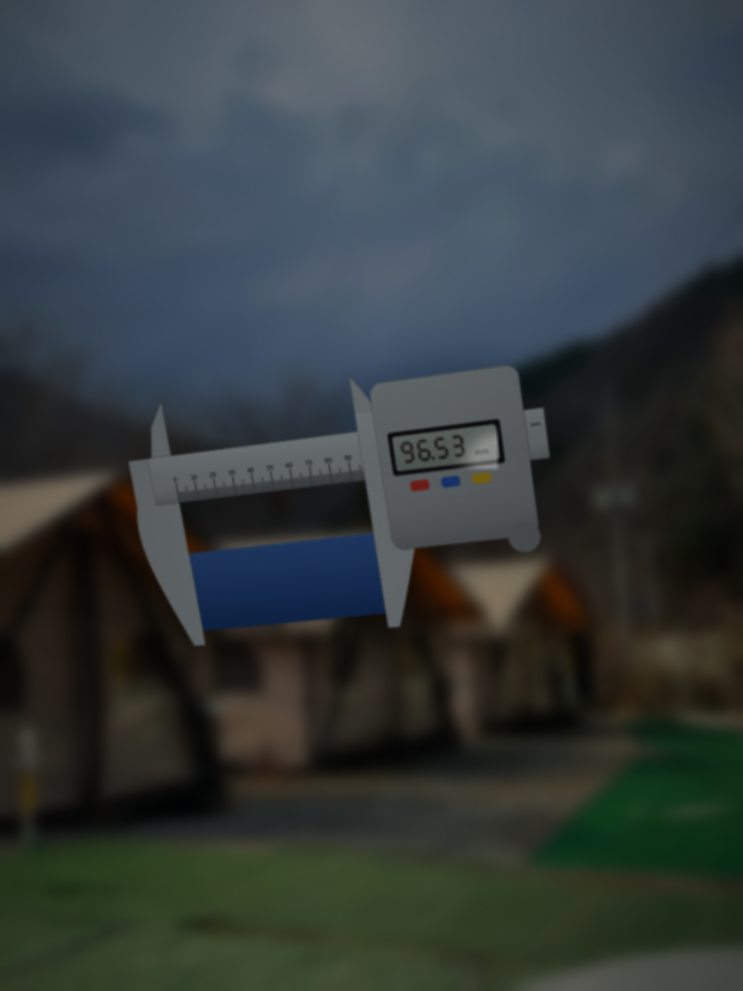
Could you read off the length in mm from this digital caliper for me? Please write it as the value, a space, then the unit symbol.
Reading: 96.53 mm
